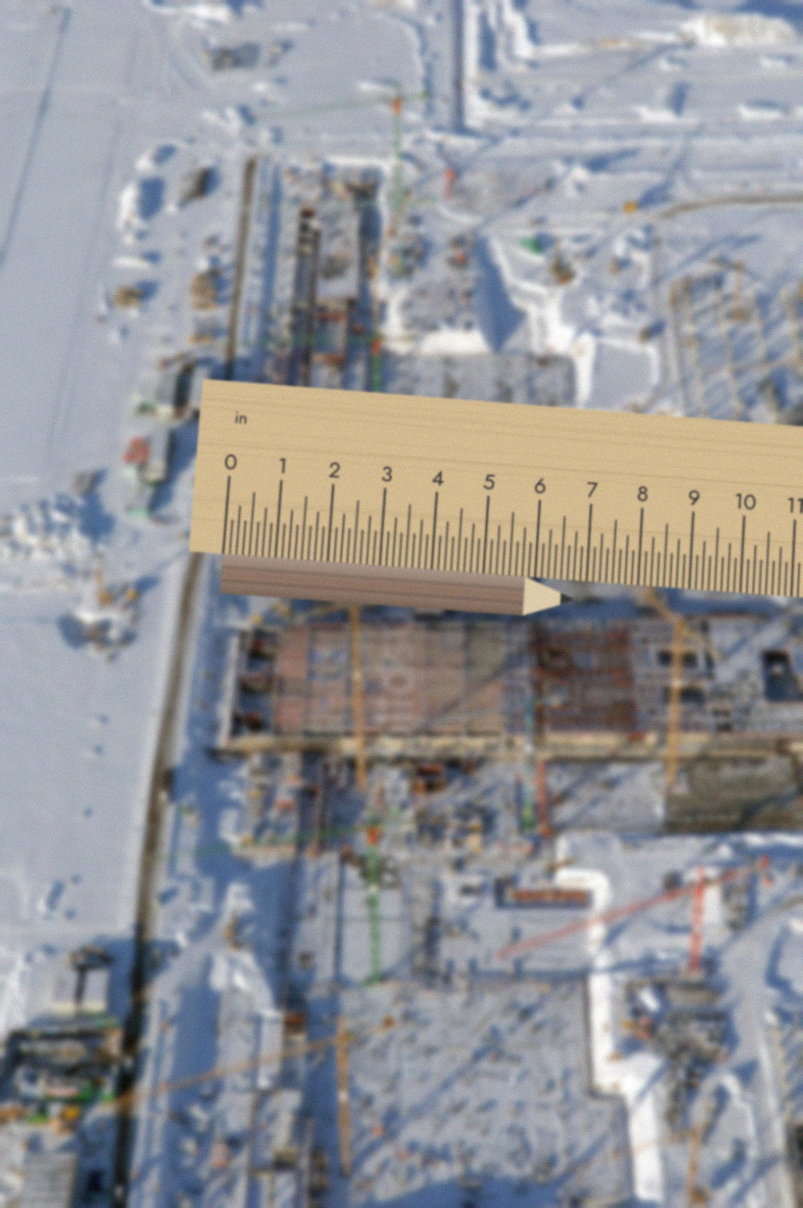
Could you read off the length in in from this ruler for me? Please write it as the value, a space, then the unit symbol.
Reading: 6.75 in
